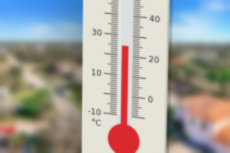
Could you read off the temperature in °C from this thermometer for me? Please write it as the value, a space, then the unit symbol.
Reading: 25 °C
